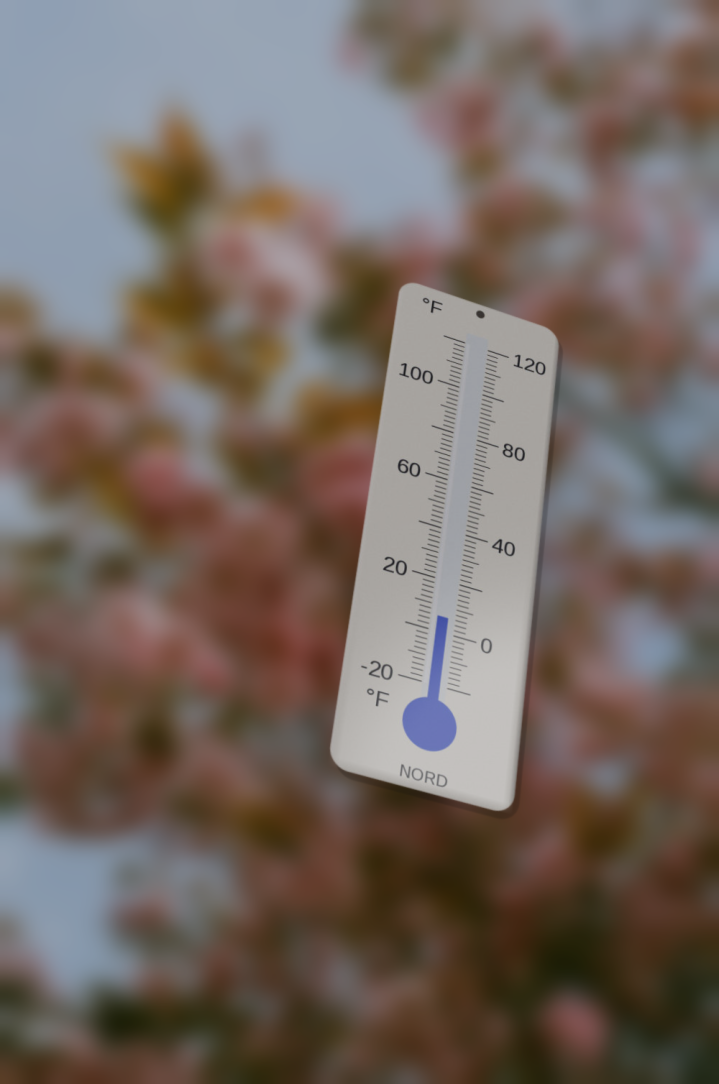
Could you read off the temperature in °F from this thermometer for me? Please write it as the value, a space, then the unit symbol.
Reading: 6 °F
